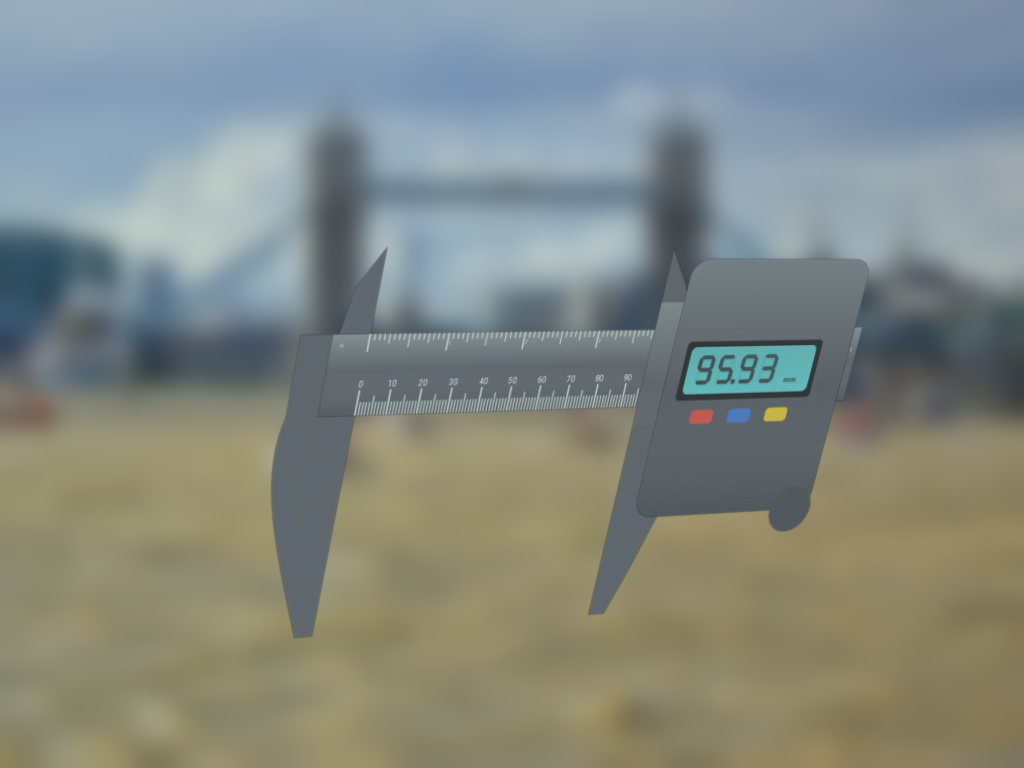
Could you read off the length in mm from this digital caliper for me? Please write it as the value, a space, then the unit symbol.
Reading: 95.93 mm
